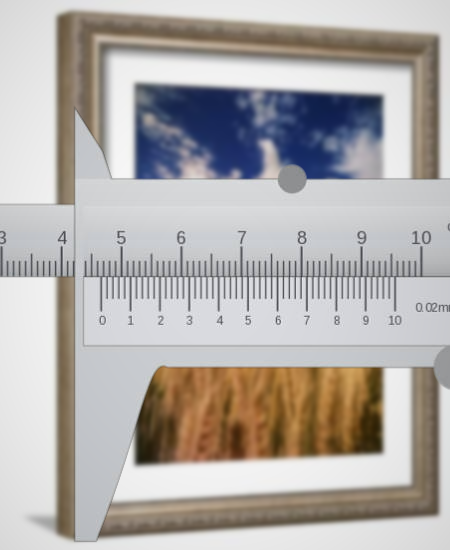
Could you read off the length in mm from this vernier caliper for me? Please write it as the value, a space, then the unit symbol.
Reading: 46.6 mm
